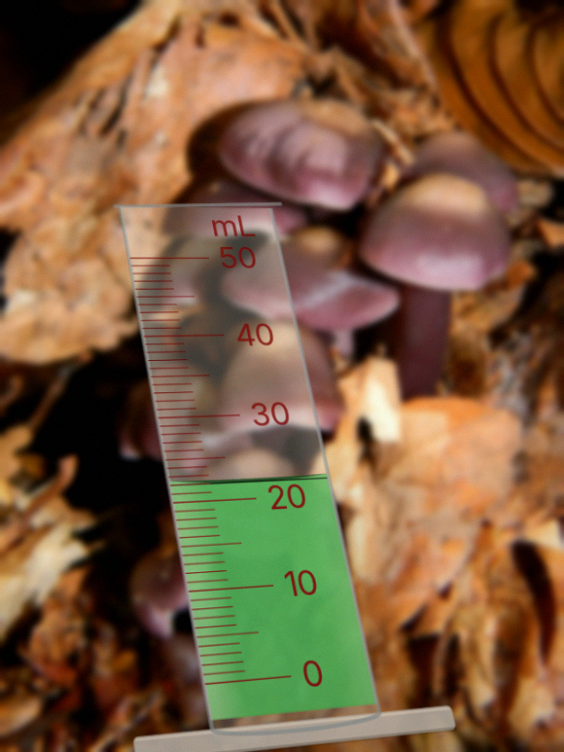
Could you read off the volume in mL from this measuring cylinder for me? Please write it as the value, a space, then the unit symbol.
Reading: 22 mL
